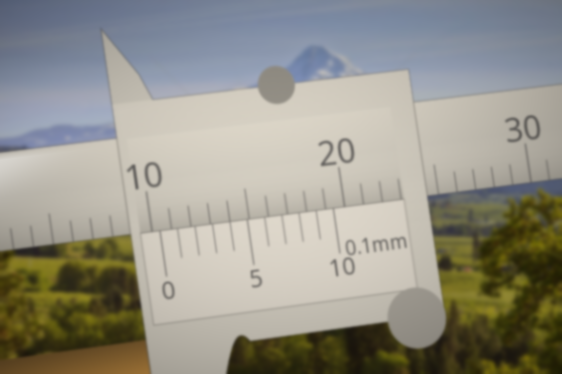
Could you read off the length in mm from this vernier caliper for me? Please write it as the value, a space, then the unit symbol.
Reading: 10.4 mm
